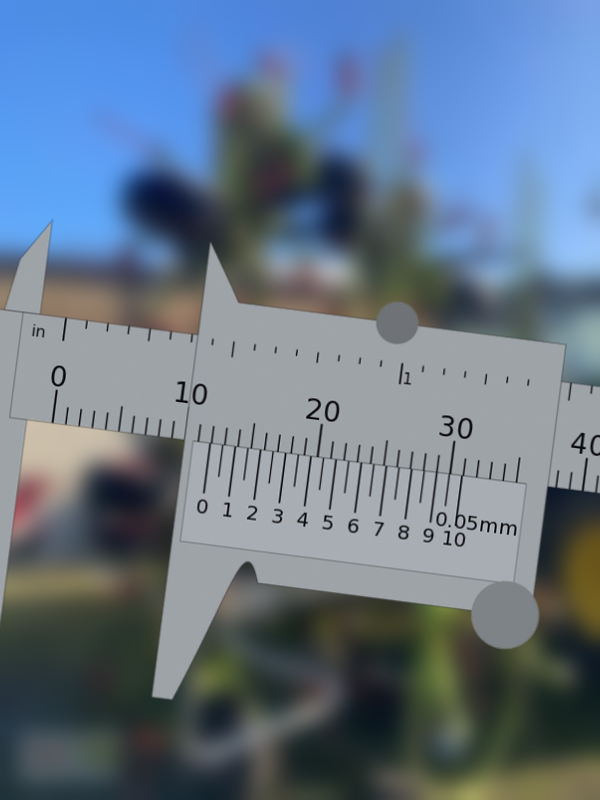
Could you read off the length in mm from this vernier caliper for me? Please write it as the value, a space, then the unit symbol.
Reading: 11.9 mm
